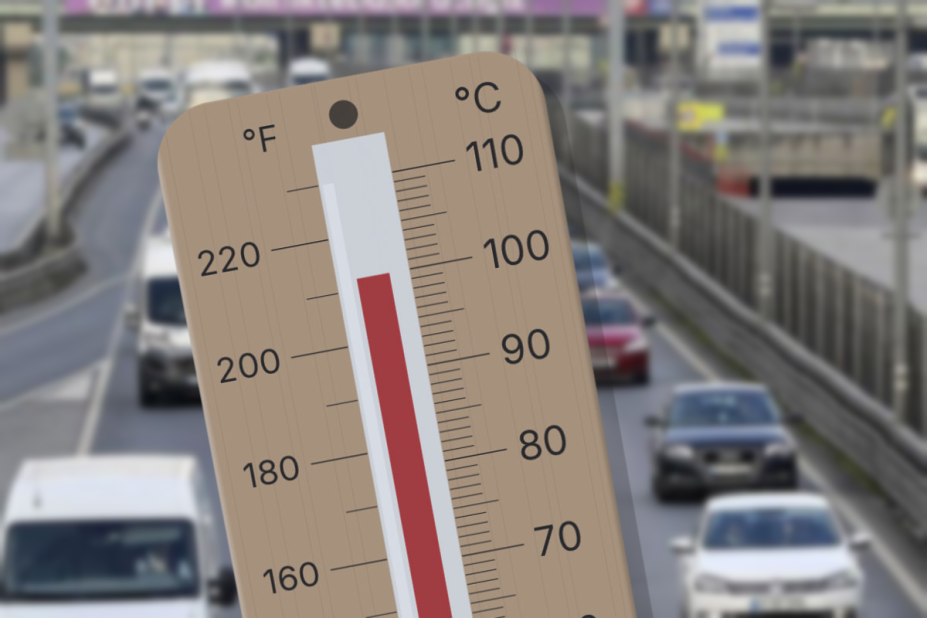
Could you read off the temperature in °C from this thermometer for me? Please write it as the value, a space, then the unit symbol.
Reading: 100 °C
